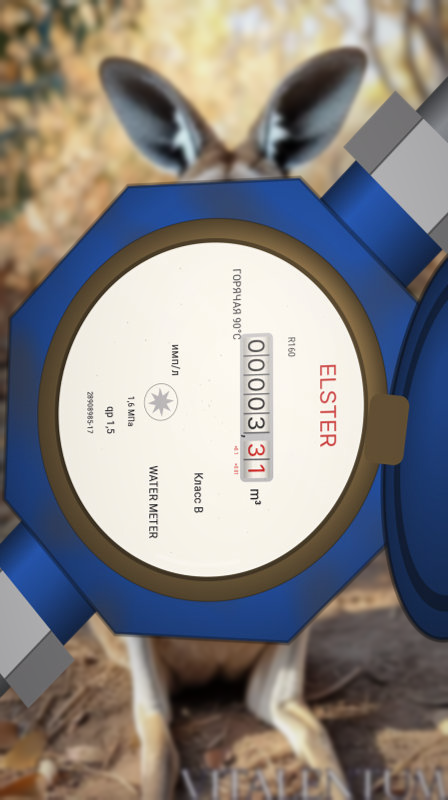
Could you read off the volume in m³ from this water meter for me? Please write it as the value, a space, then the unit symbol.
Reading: 3.31 m³
